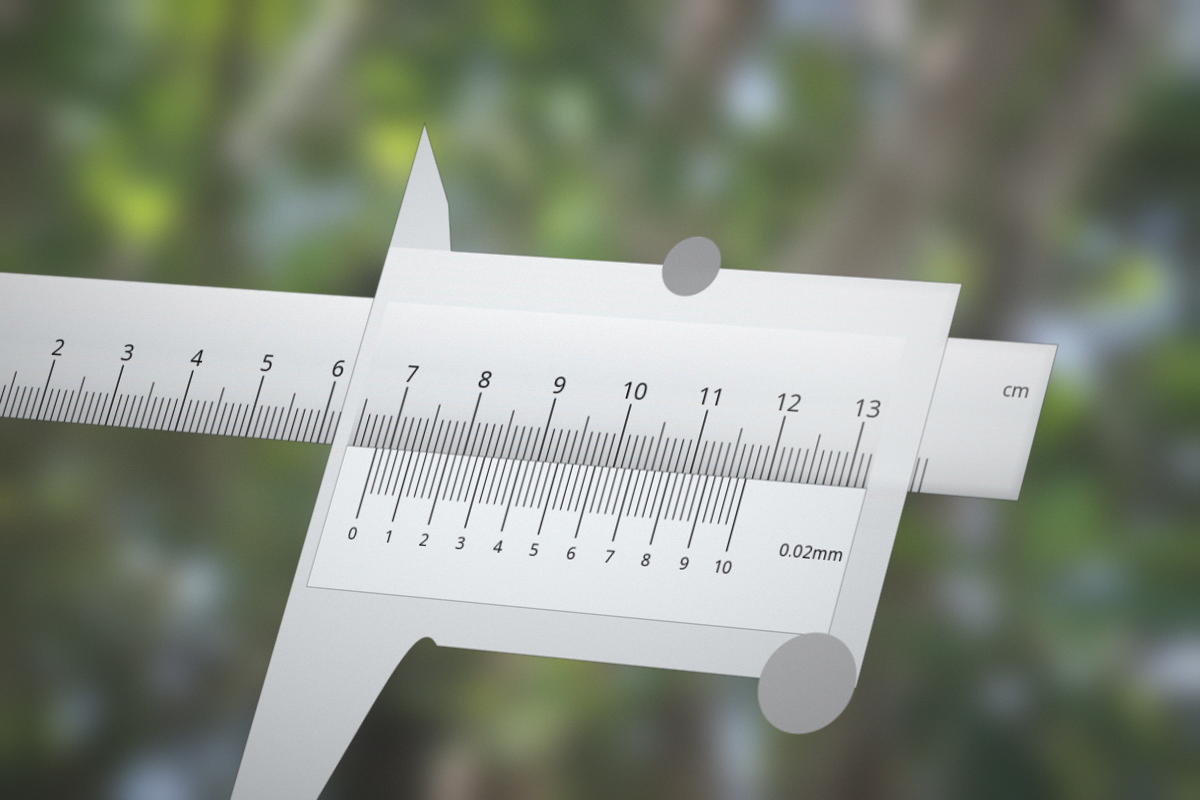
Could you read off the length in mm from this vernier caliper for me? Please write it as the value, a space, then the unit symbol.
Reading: 68.2 mm
